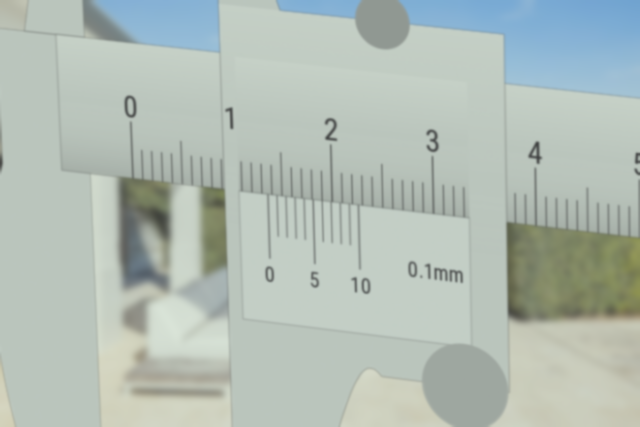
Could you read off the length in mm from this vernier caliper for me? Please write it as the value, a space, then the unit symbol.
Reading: 13.6 mm
